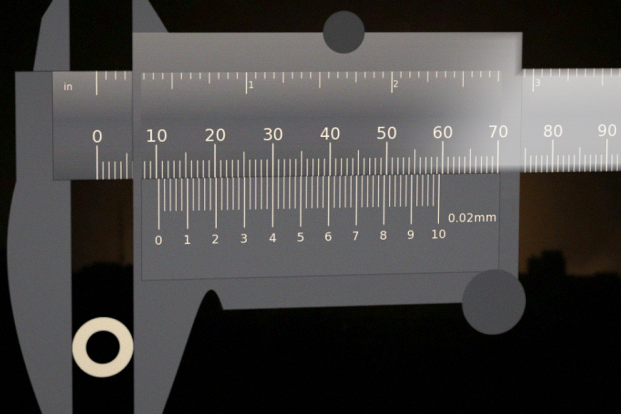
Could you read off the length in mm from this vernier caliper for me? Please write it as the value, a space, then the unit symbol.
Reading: 10.4 mm
